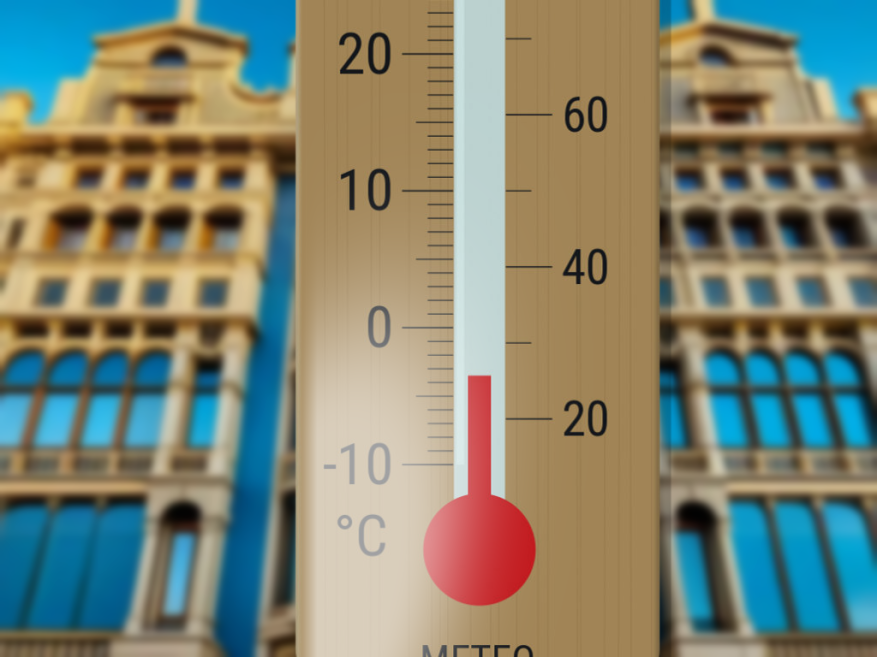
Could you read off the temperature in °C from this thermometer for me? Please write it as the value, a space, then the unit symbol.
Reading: -3.5 °C
